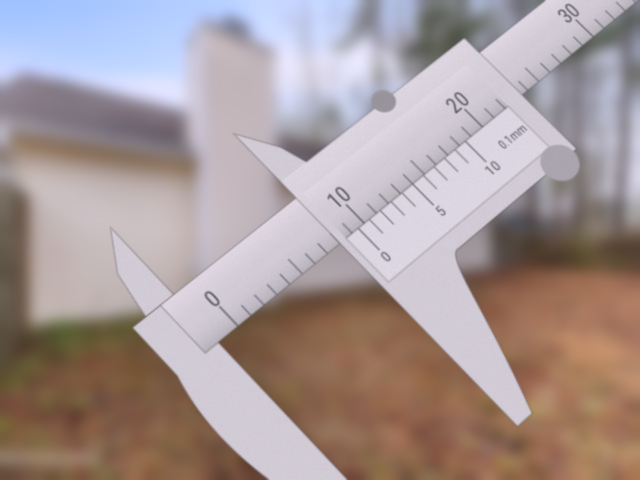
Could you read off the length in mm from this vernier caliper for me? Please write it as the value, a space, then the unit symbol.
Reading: 9.5 mm
